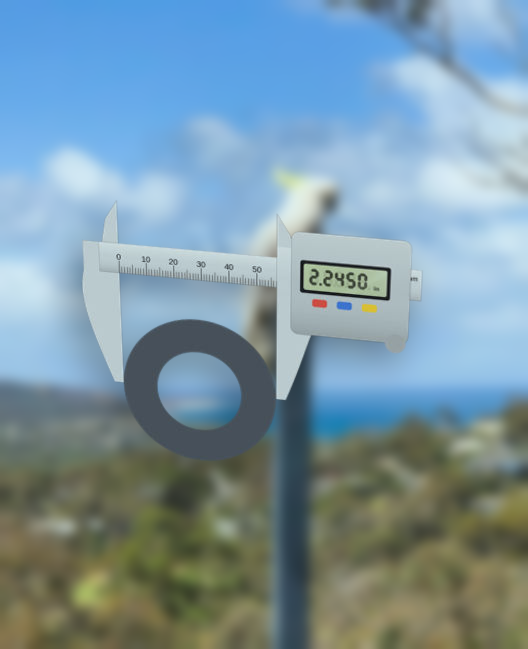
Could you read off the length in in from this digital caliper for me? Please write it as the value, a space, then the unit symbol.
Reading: 2.2450 in
